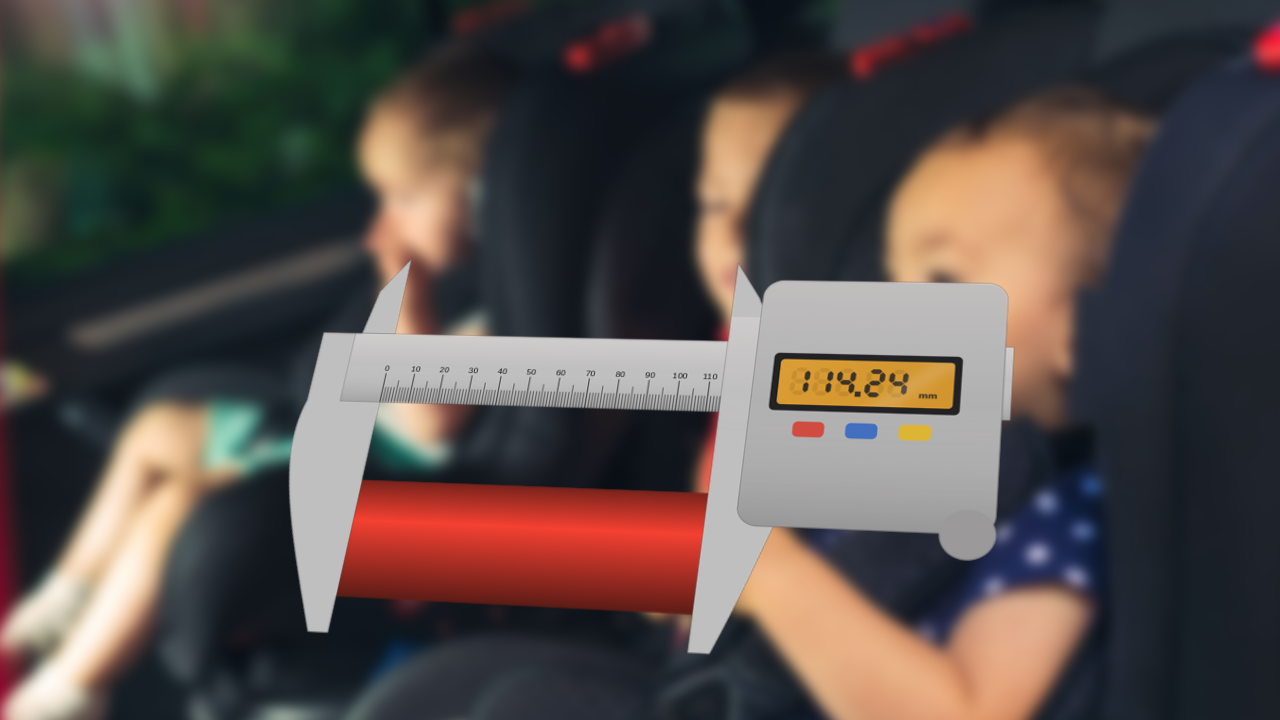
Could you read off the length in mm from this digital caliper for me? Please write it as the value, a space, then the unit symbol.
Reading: 114.24 mm
